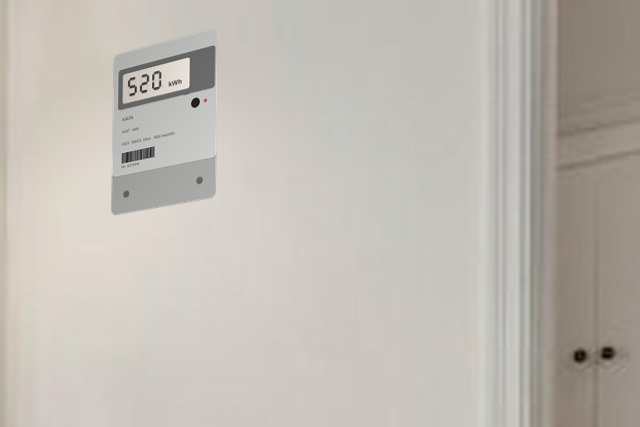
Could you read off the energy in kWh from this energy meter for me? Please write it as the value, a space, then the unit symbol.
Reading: 520 kWh
